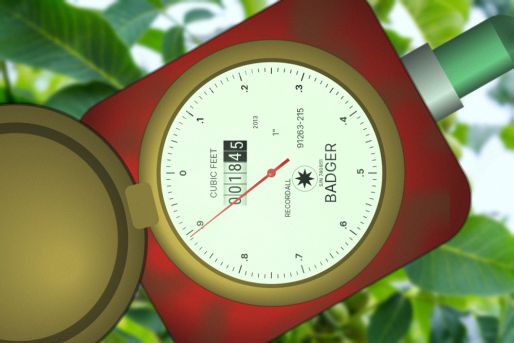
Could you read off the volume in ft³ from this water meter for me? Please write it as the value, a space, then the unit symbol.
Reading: 1844.89 ft³
